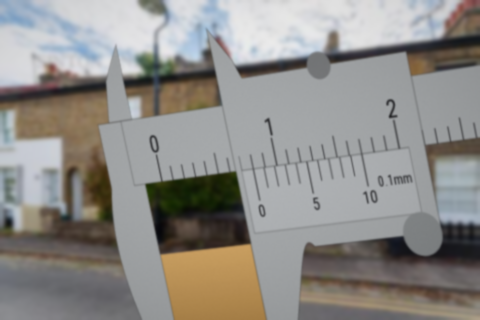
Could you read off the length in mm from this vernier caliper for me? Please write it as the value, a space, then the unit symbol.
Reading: 8.0 mm
